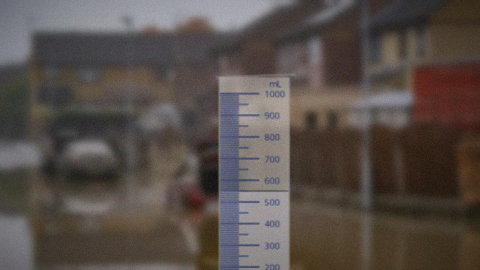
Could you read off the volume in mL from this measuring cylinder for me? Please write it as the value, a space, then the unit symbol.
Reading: 550 mL
